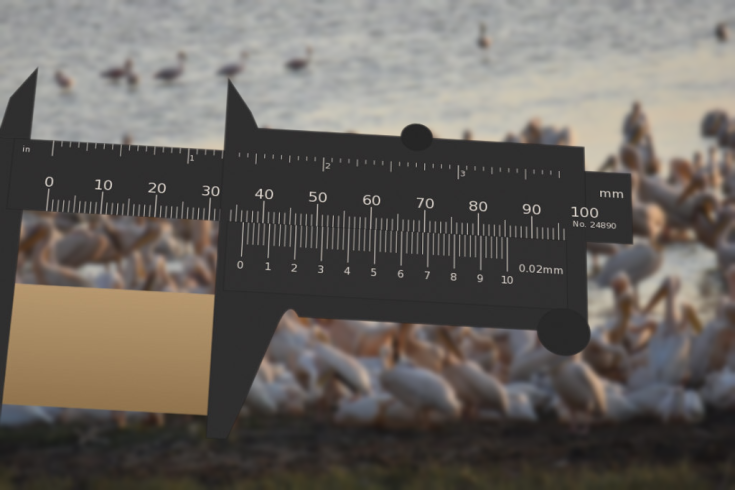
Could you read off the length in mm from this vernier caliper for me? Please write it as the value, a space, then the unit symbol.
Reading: 36.4 mm
